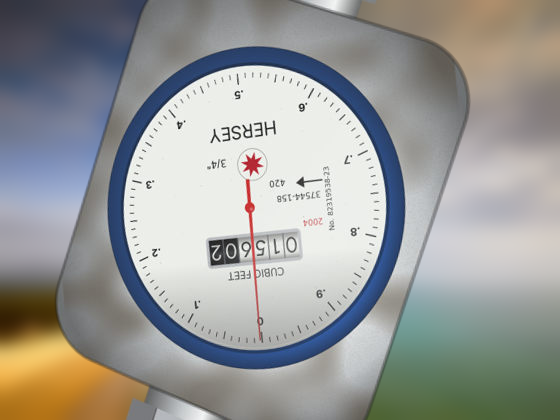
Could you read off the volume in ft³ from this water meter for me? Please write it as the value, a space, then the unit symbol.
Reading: 15602.00 ft³
